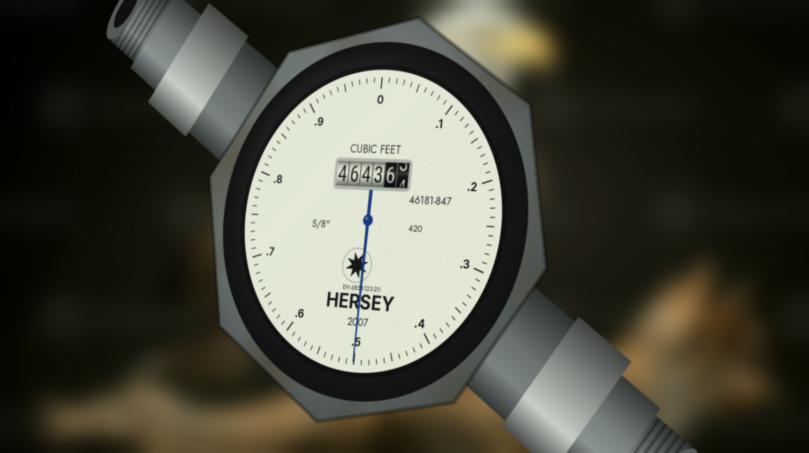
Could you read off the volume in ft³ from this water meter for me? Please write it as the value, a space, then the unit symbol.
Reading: 464363.50 ft³
